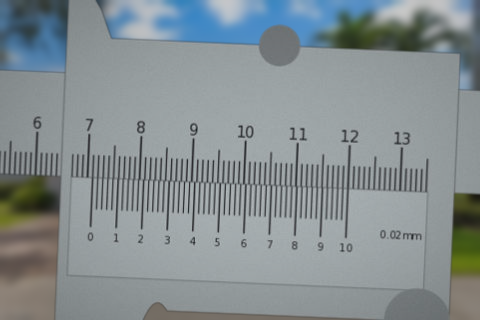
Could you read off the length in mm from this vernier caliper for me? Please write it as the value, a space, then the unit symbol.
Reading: 71.0 mm
